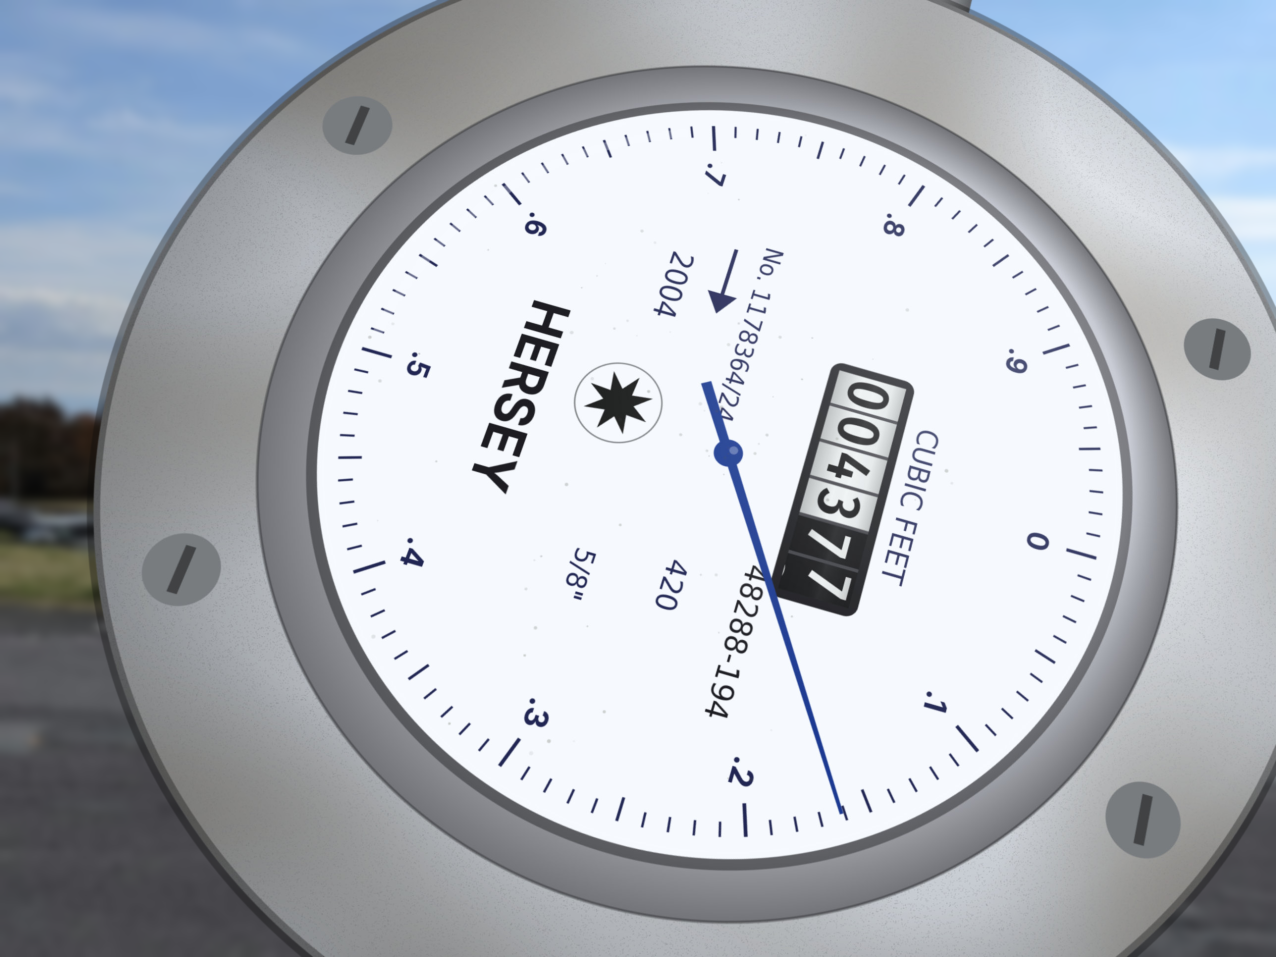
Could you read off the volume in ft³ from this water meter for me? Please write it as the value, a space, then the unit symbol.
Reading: 4377.16 ft³
